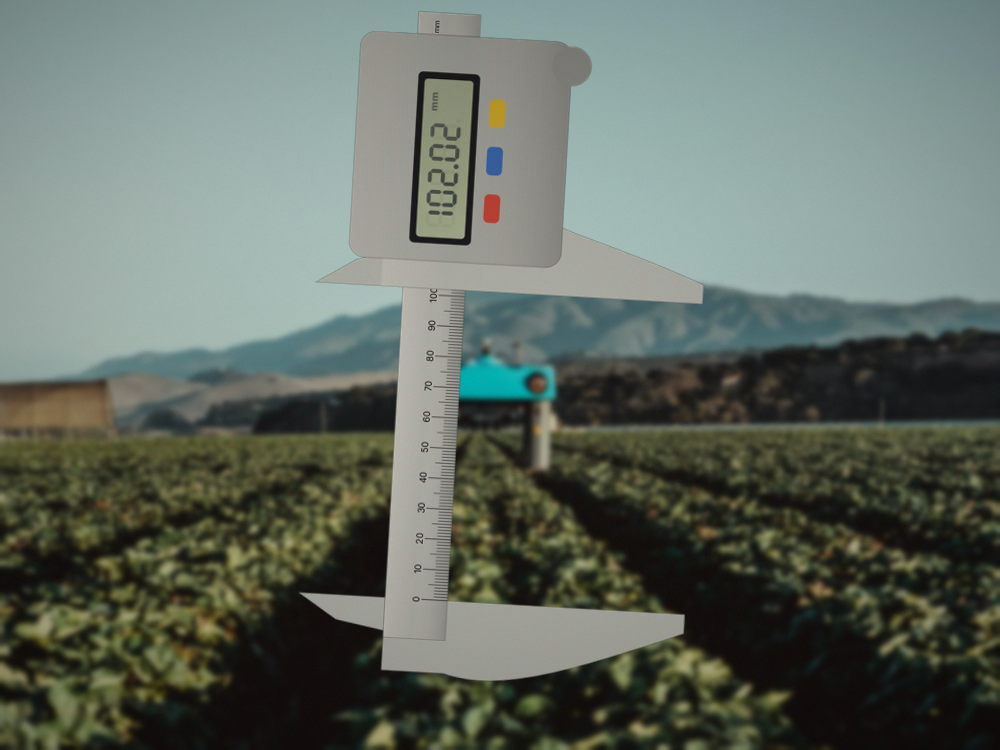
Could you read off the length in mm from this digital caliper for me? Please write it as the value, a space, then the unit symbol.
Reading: 102.02 mm
